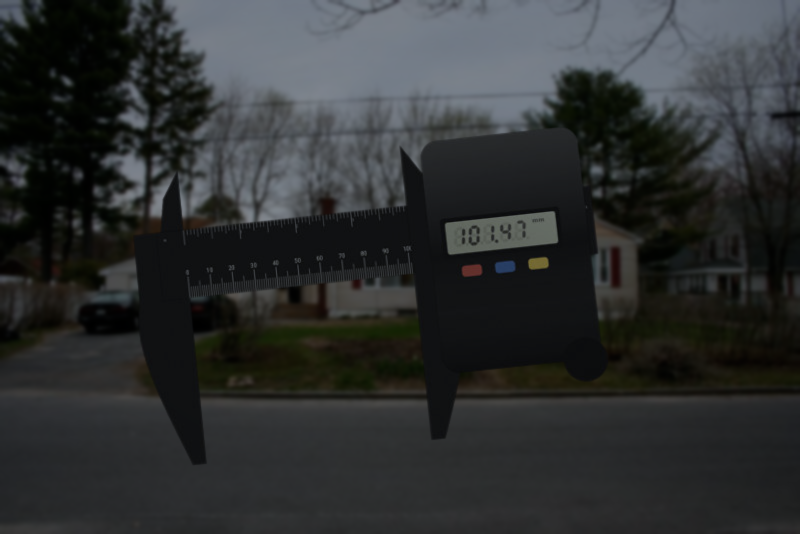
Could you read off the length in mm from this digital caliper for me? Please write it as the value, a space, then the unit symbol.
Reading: 101.47 mm
